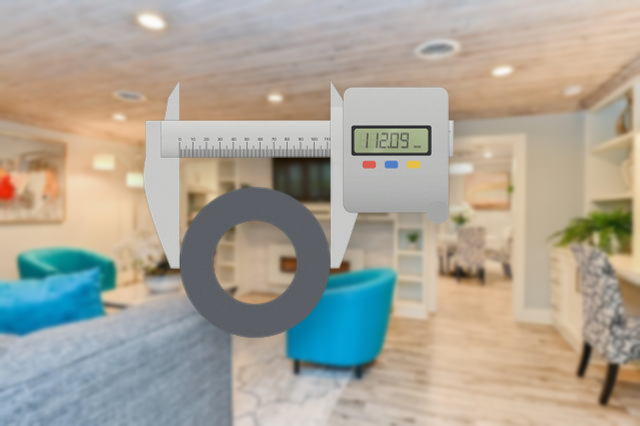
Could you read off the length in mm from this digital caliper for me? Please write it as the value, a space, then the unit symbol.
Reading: 112.09 mm
